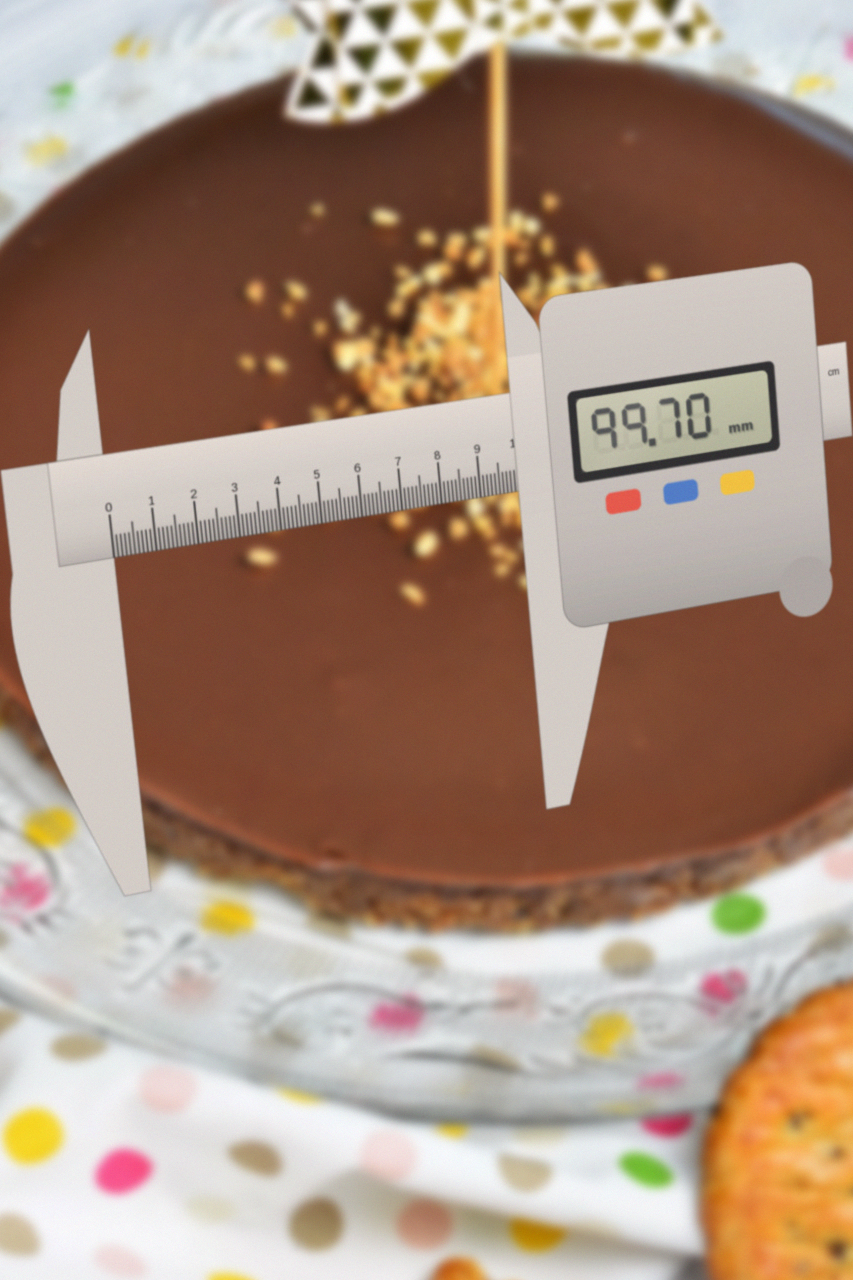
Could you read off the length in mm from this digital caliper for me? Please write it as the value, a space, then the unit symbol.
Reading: 99.70 mm
